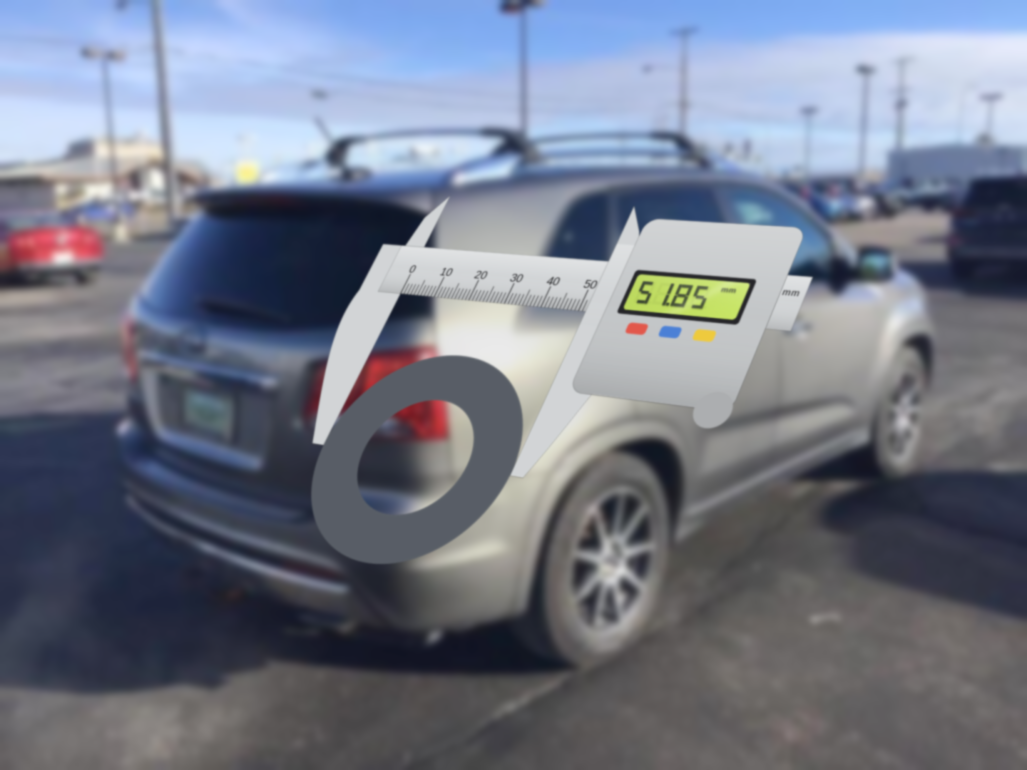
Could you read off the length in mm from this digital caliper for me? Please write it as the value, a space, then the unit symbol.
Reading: 51.85 mm
